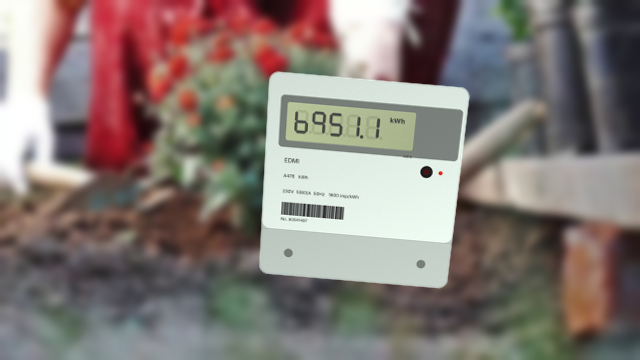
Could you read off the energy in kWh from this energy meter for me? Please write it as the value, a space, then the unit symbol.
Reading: 6951.1 kWh
